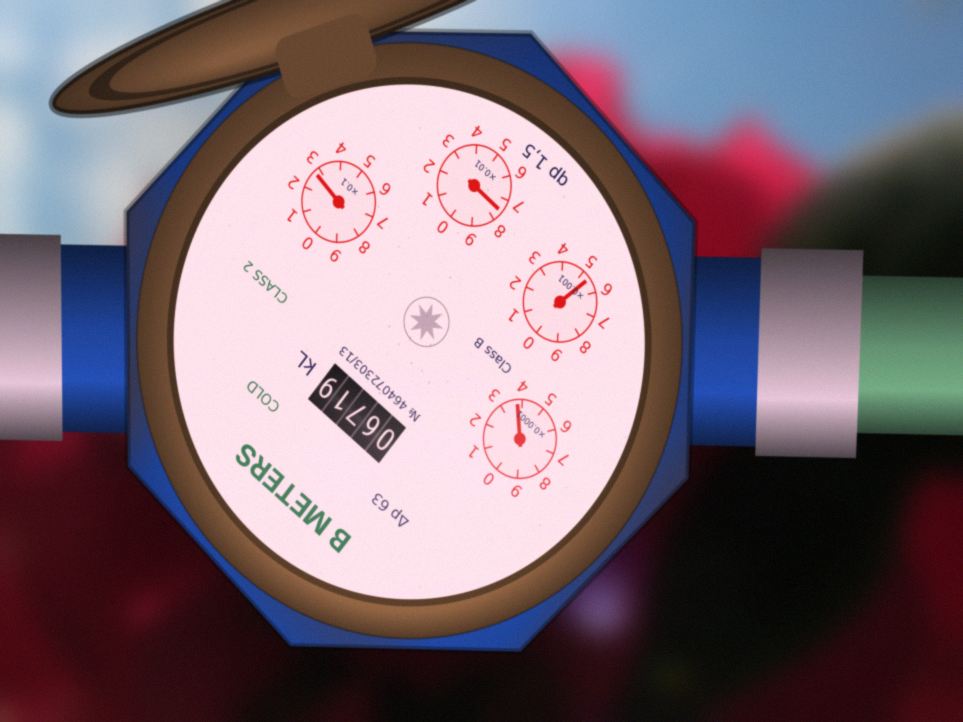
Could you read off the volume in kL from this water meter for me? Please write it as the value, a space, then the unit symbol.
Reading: 6719.2753 kL
